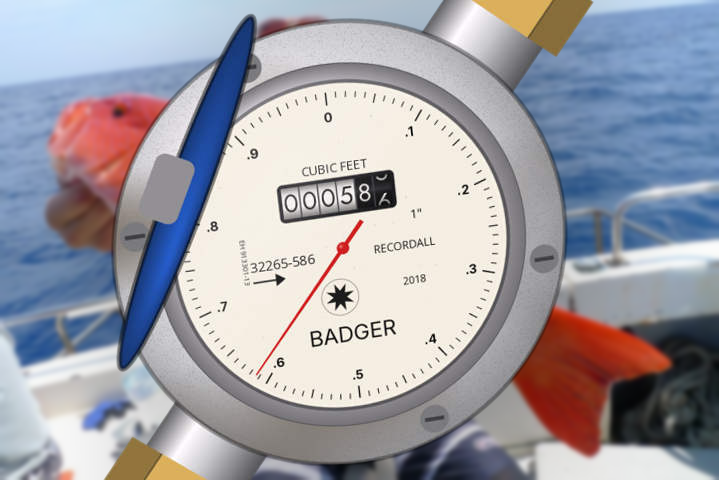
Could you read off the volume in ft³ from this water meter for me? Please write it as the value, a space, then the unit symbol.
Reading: 585.61 ft³
